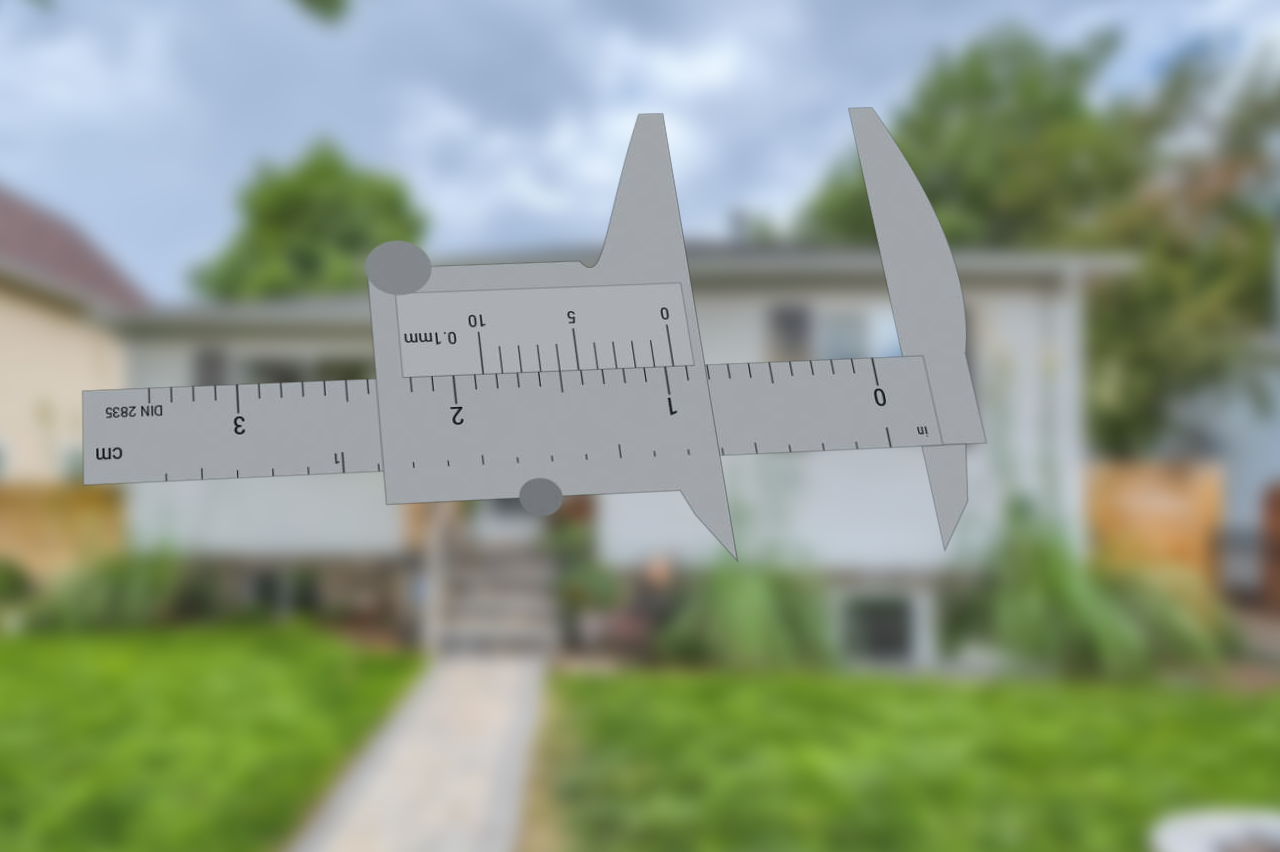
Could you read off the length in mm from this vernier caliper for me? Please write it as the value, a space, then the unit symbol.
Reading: 9.6 mm
